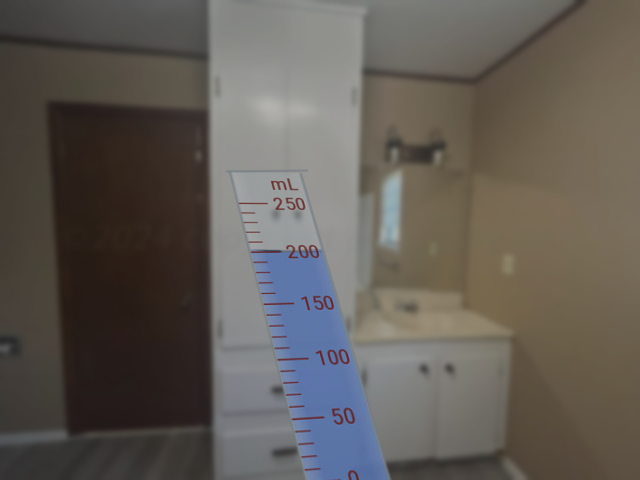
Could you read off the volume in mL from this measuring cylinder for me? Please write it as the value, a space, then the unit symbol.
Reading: 200 mL
